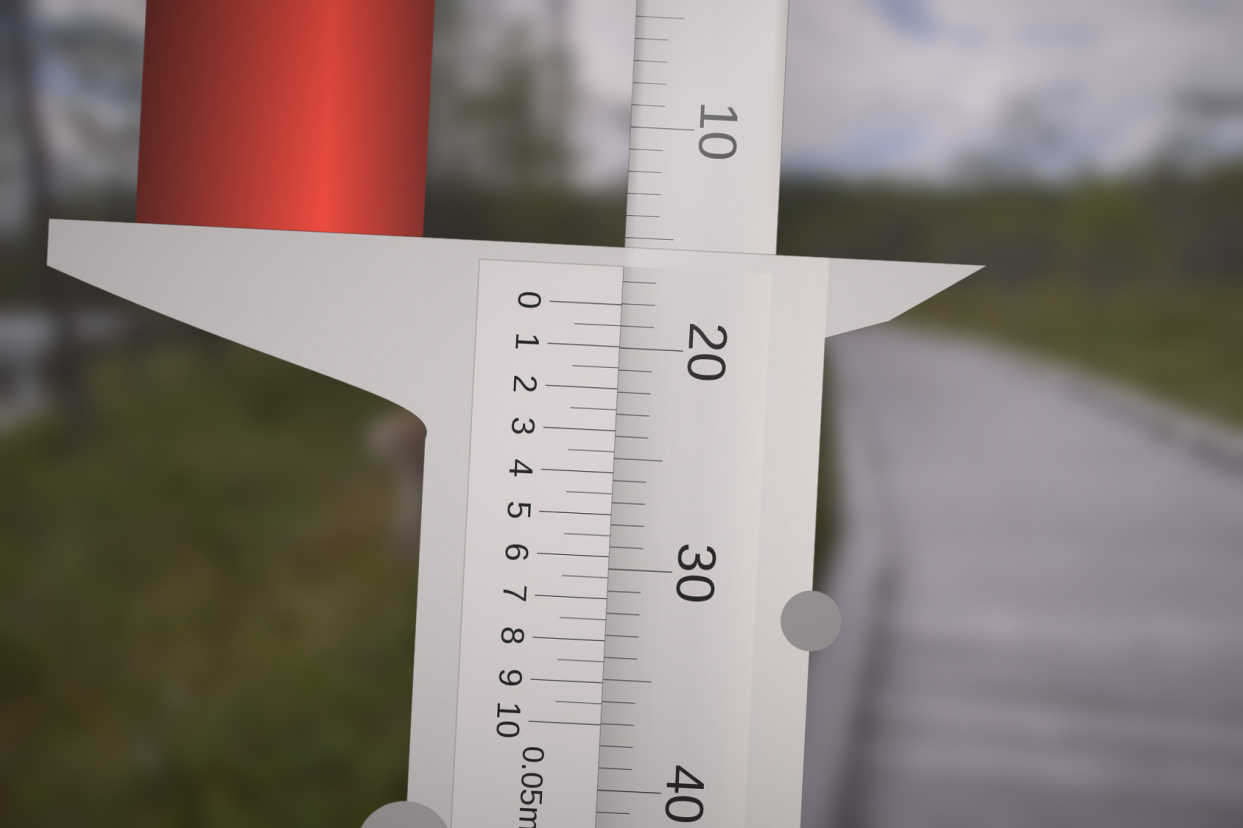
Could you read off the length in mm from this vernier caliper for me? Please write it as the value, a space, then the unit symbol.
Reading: 18.05 mm
